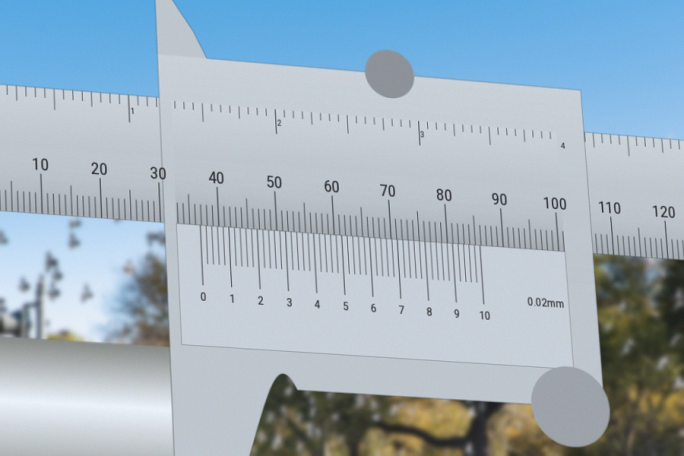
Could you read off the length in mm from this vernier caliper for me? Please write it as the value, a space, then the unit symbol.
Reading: 36.8 mm
